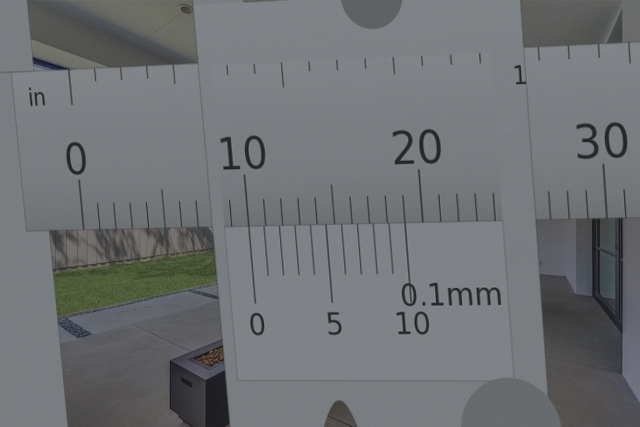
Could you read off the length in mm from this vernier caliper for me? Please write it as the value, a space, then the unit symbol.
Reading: 10.0 mm
